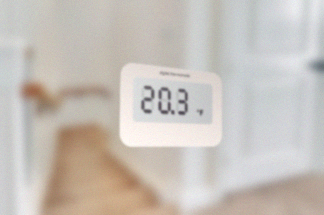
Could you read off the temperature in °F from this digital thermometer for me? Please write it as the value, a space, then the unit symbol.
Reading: 20.3 °F
